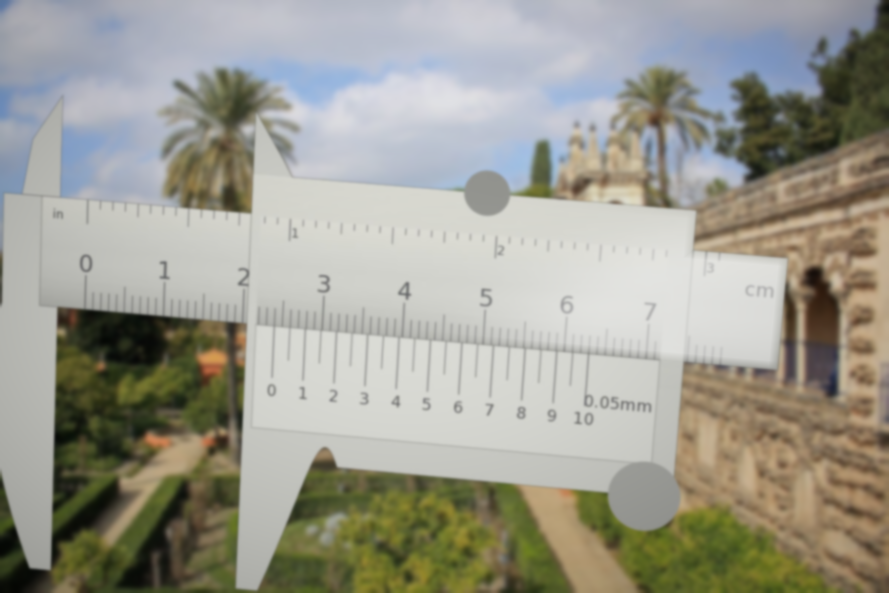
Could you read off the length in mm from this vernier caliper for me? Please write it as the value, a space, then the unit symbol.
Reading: 24.0 mm
